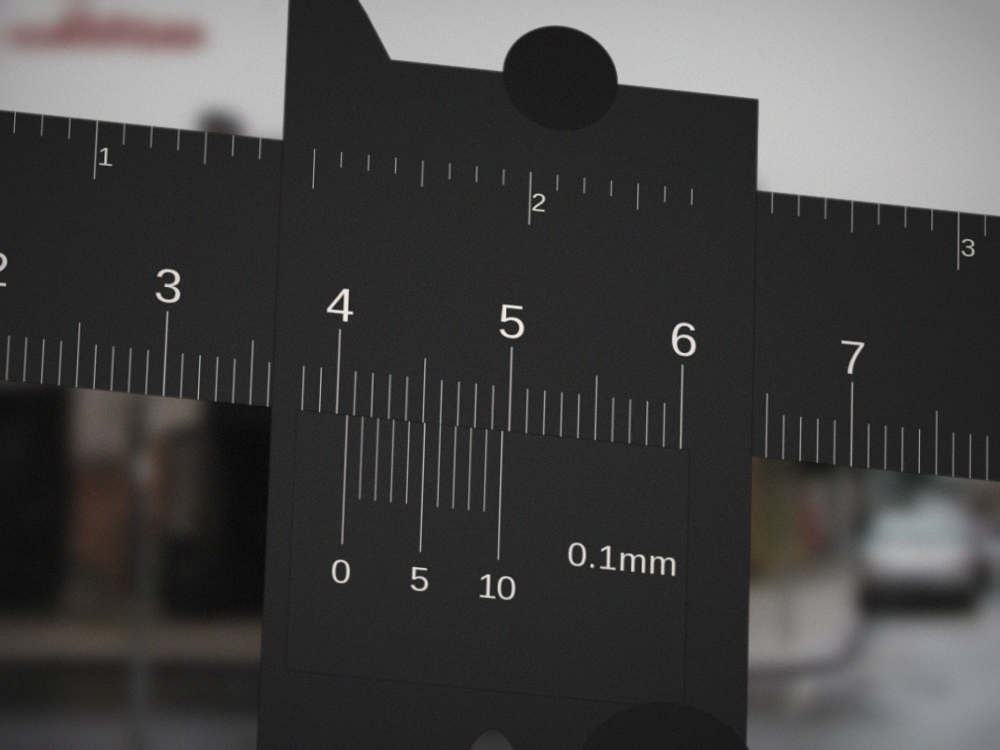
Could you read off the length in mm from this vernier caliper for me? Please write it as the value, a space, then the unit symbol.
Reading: 40.6 mm
